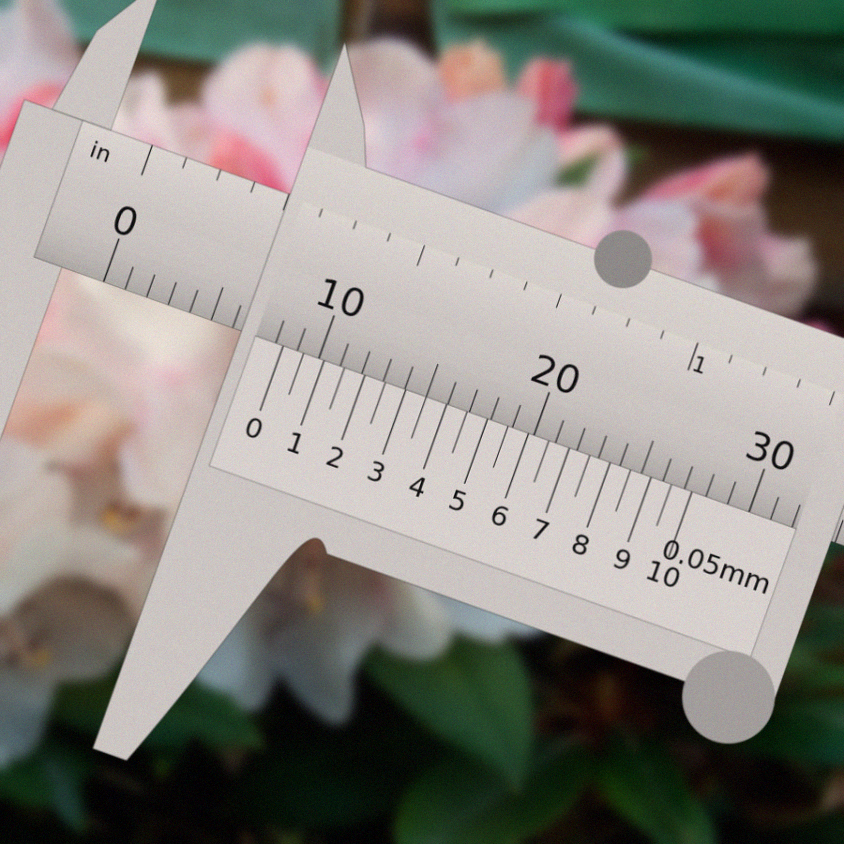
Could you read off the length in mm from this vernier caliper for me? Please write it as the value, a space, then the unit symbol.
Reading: 8.35 mm
